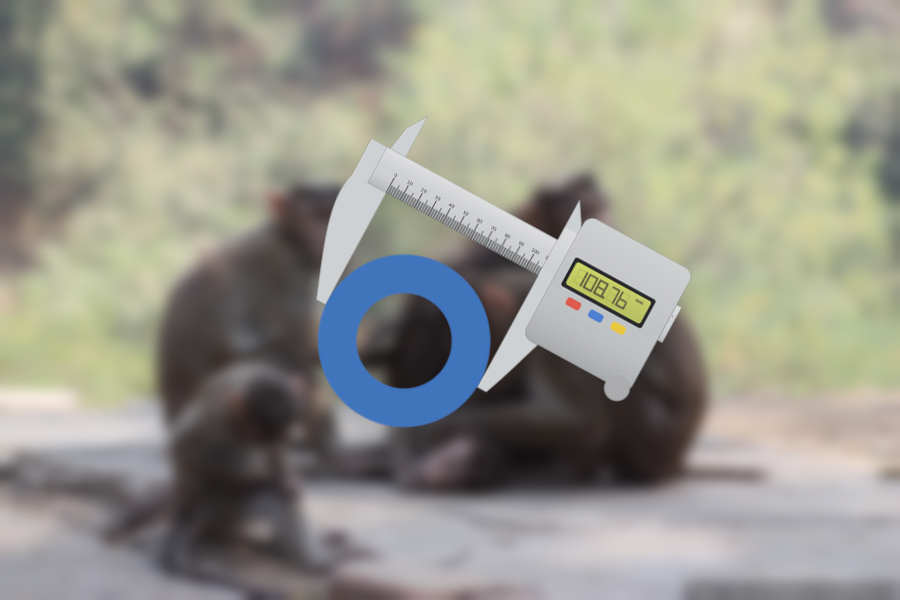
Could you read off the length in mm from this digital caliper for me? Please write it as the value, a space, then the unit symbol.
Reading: 108.76 mm
